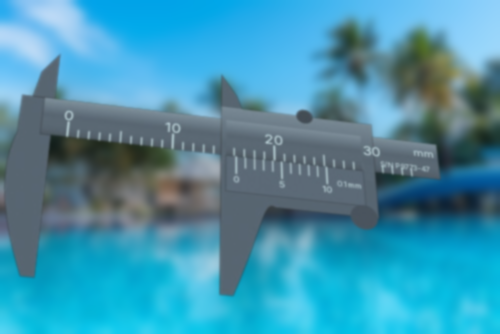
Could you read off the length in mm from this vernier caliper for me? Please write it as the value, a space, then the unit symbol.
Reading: 16.2 mm
